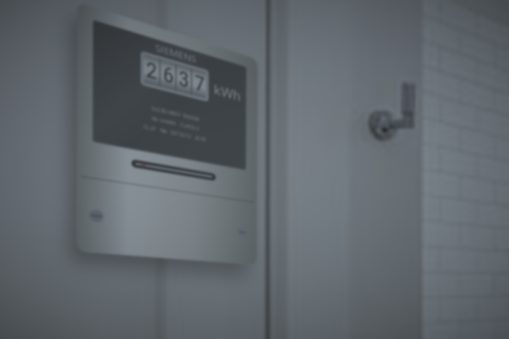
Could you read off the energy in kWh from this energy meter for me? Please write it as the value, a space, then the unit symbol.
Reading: 2637 kWh
